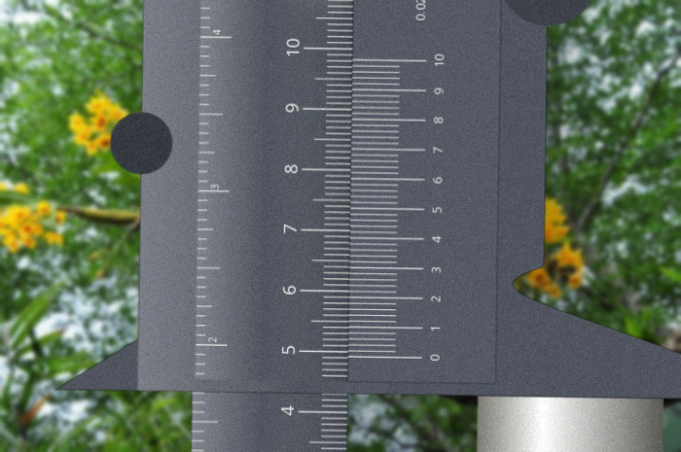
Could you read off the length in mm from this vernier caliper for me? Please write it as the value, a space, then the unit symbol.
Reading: 49.2 mm
